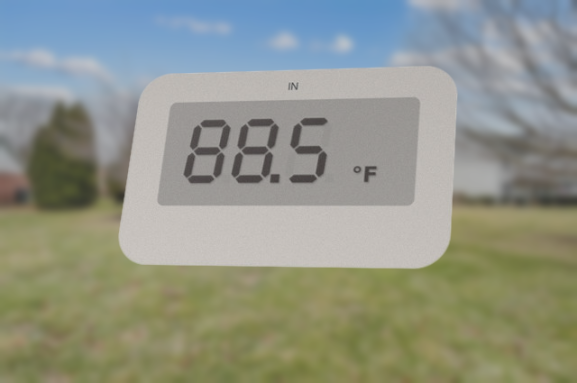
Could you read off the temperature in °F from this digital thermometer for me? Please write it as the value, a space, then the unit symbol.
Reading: 88.5 °F
